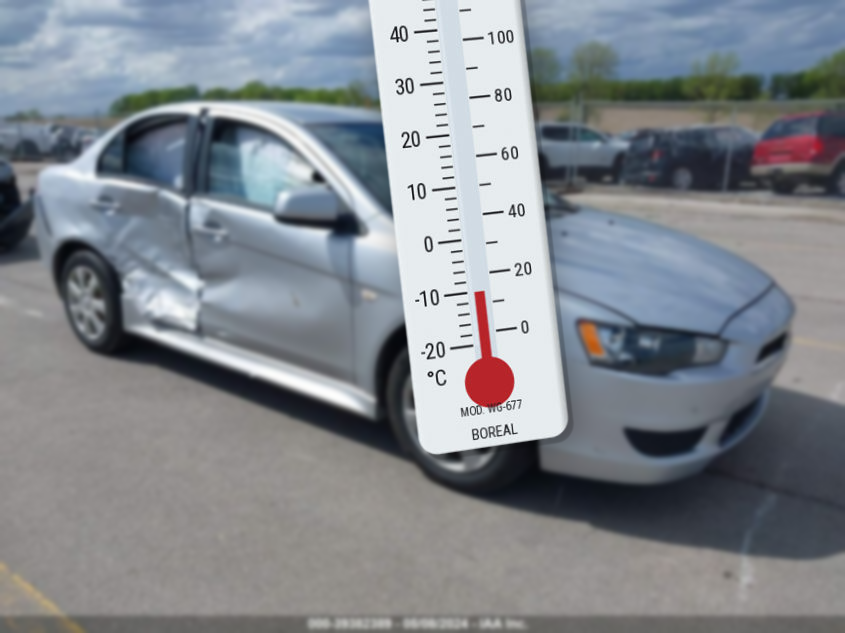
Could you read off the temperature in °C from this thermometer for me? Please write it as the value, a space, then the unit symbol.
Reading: -10 °C
